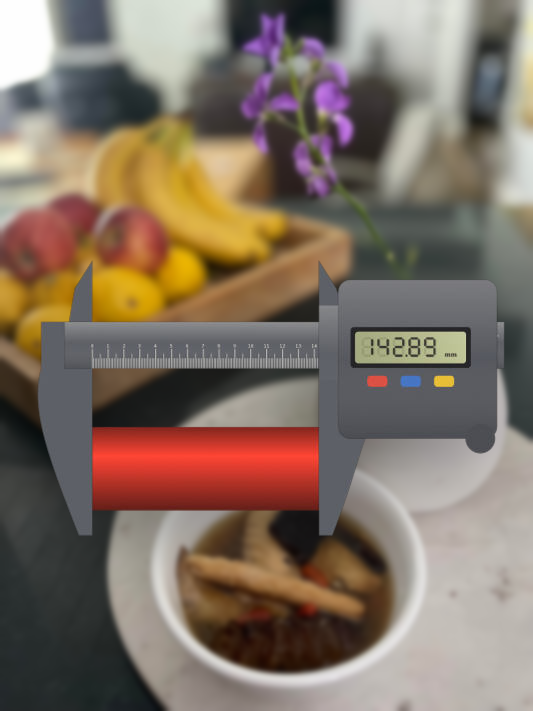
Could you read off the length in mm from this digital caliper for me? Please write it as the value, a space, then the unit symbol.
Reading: 142.89 mm
